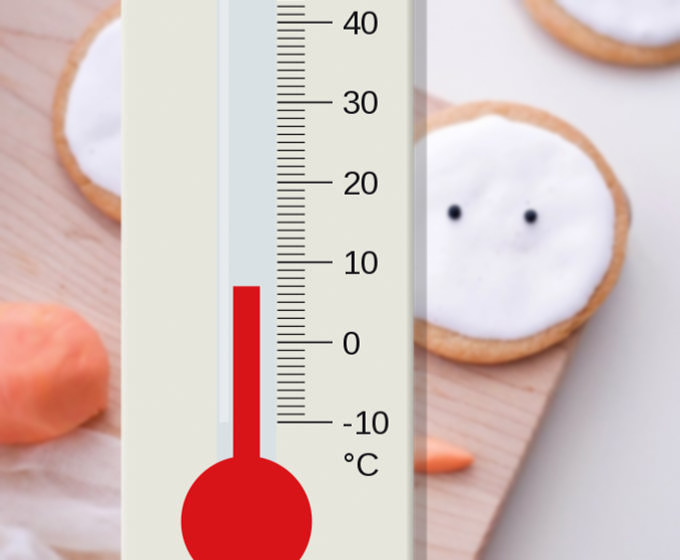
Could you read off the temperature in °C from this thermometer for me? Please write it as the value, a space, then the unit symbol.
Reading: 7 °C
